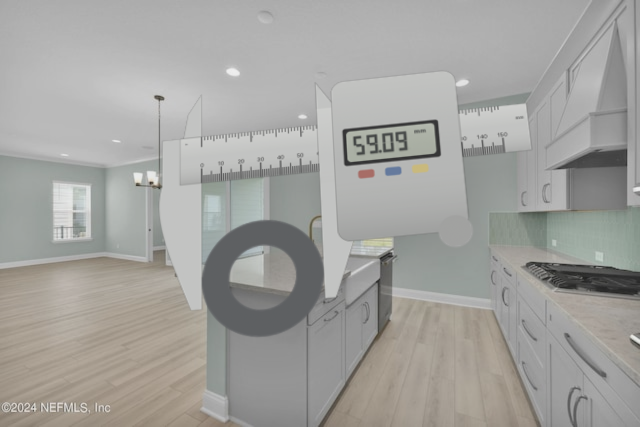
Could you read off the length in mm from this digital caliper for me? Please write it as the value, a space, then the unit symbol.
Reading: 59.09 mm
